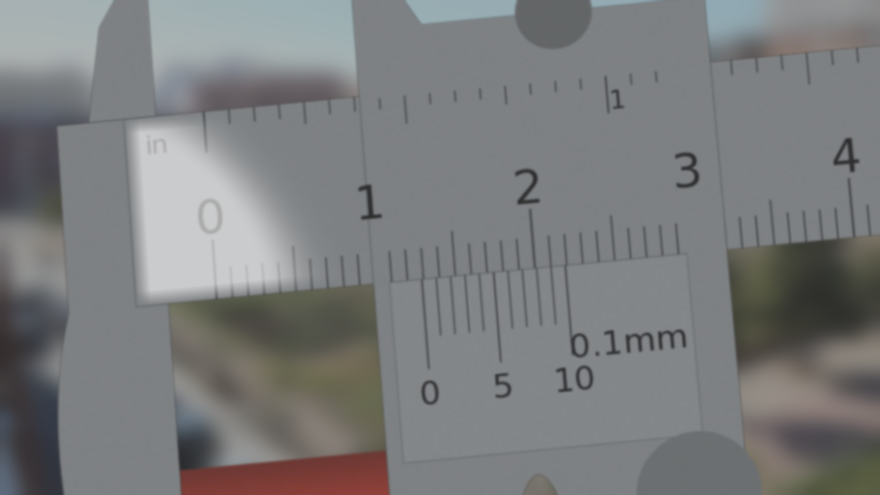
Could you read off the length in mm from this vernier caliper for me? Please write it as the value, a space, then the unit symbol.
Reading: 12.9 mm
